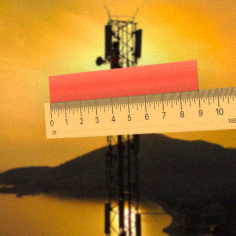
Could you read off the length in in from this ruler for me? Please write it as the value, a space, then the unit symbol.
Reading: 9 in
